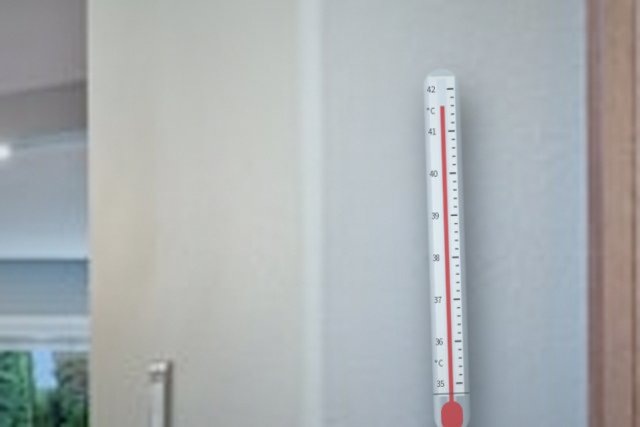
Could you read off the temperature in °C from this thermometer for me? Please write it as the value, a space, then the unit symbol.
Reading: 41.6 °C
